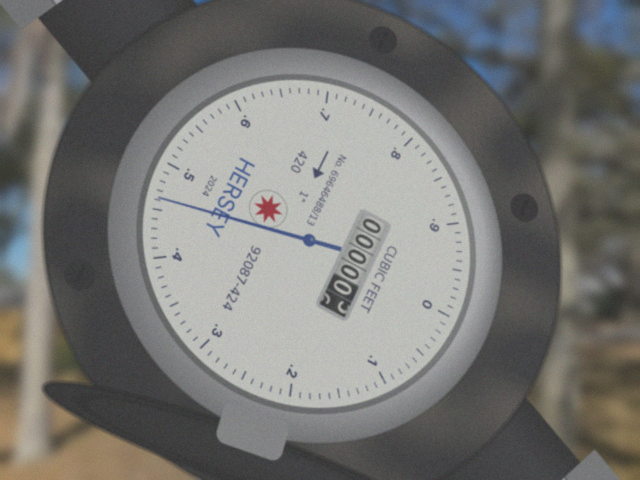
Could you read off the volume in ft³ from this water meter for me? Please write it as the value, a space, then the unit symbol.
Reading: 5.46 ft³
